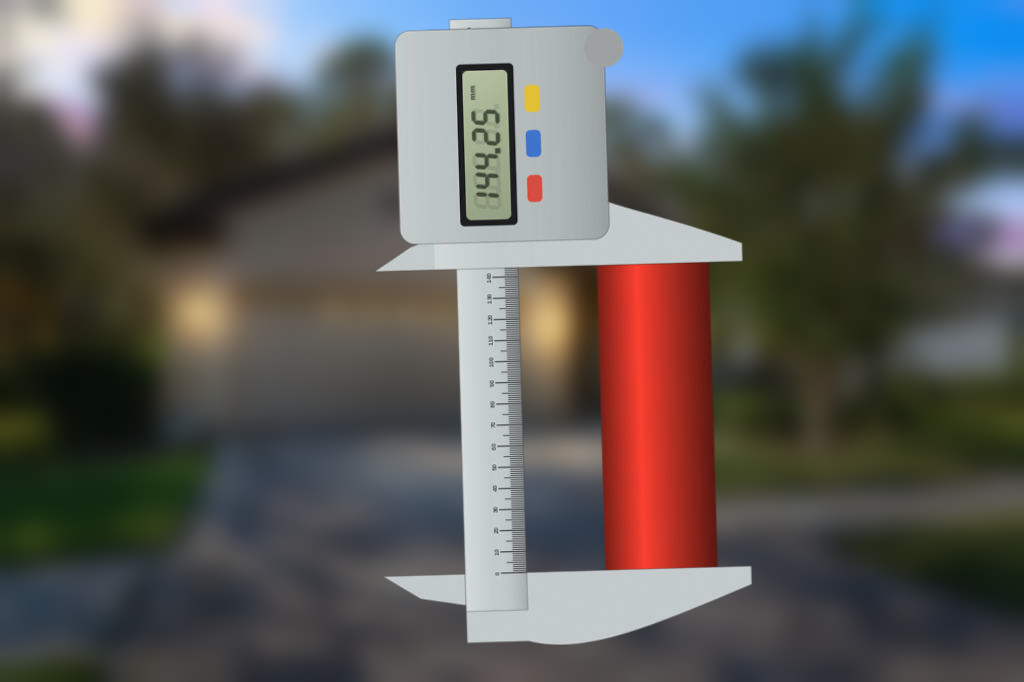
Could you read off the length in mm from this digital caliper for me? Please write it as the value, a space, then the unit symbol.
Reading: 144.25 mm
